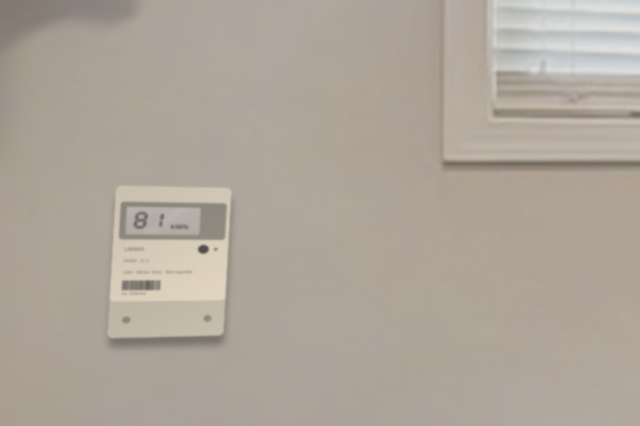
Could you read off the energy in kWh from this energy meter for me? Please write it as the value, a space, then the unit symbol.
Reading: 81 kWh
